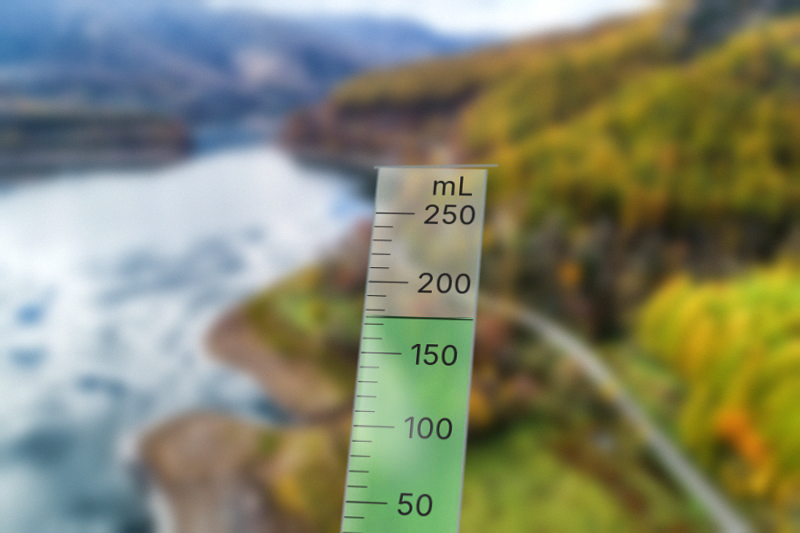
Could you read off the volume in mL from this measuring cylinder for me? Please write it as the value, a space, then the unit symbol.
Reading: 175 mL
